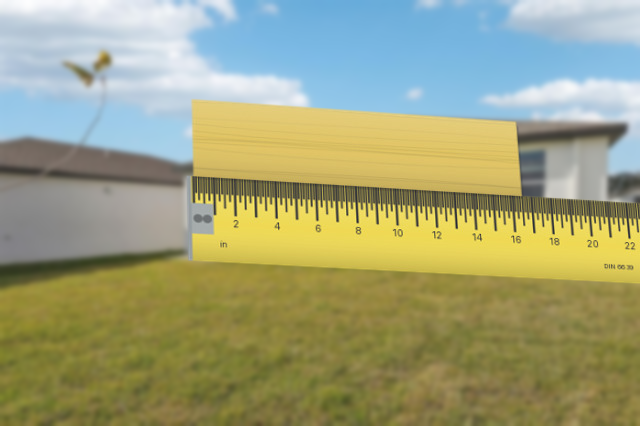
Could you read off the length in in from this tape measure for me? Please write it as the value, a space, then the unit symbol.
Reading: 16.5 in
